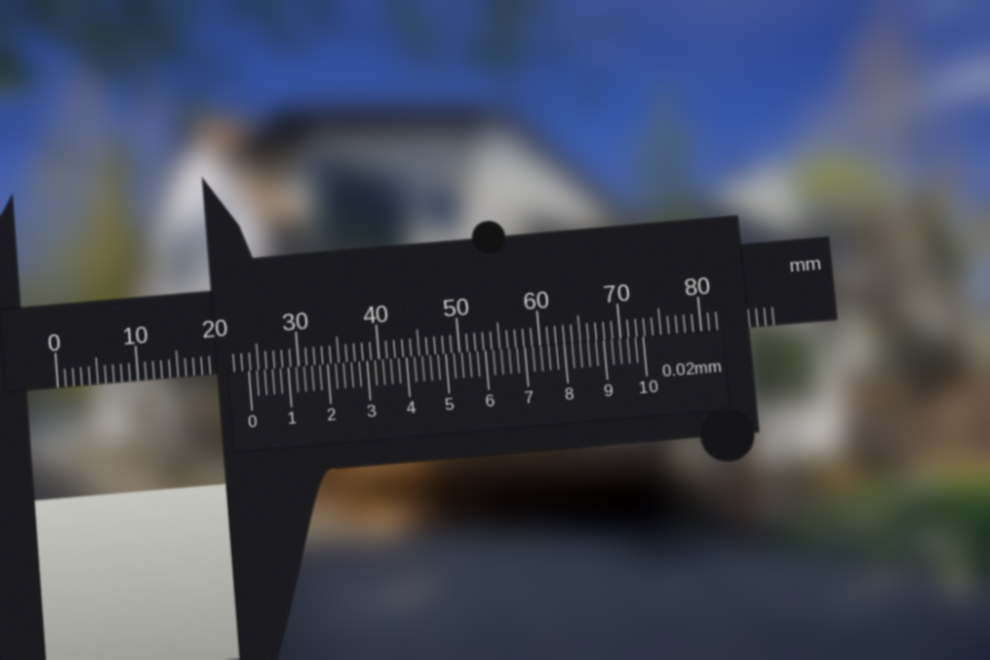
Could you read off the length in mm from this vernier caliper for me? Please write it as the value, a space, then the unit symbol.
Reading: 23.8 mm
